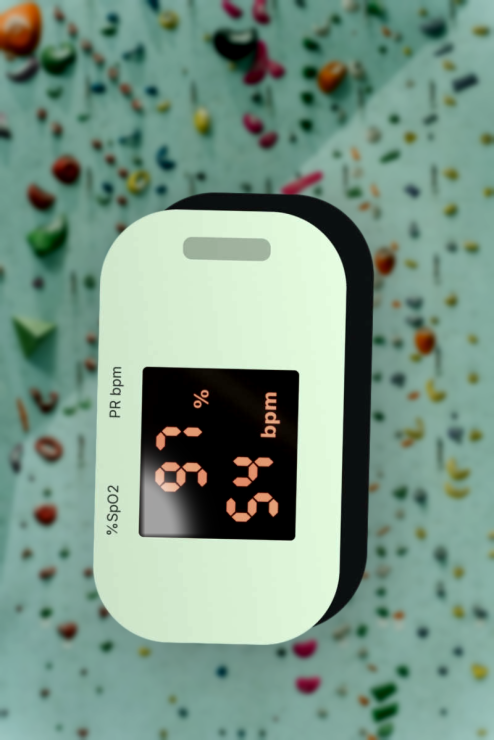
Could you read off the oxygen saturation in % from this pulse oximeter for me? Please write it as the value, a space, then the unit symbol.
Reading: 97 %
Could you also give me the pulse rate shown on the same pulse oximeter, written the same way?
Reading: 54 bpm
